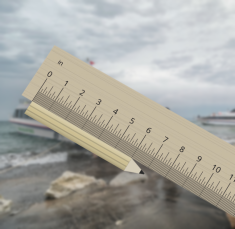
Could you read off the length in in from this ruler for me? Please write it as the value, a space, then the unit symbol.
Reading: 7 in
